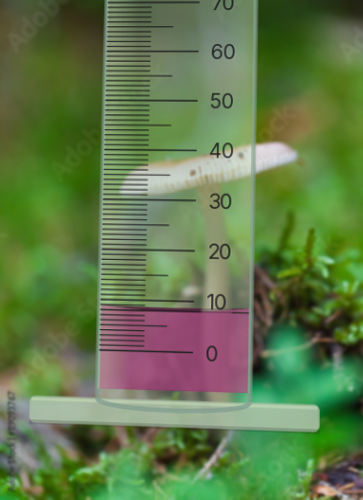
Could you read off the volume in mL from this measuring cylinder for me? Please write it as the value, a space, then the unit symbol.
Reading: 8 mL
